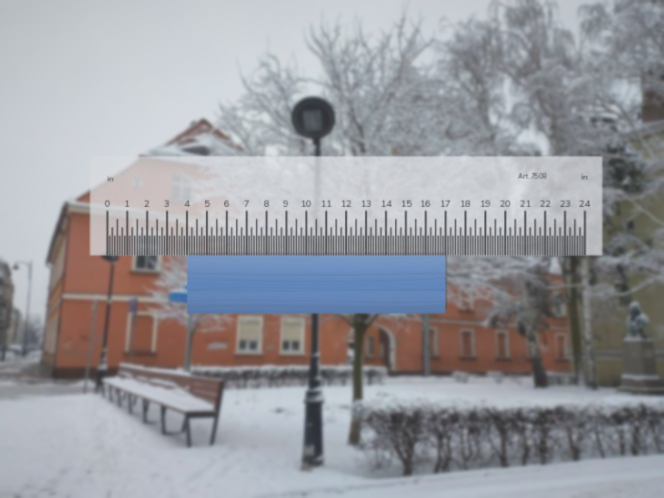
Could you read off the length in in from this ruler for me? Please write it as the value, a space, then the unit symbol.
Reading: 13 in
